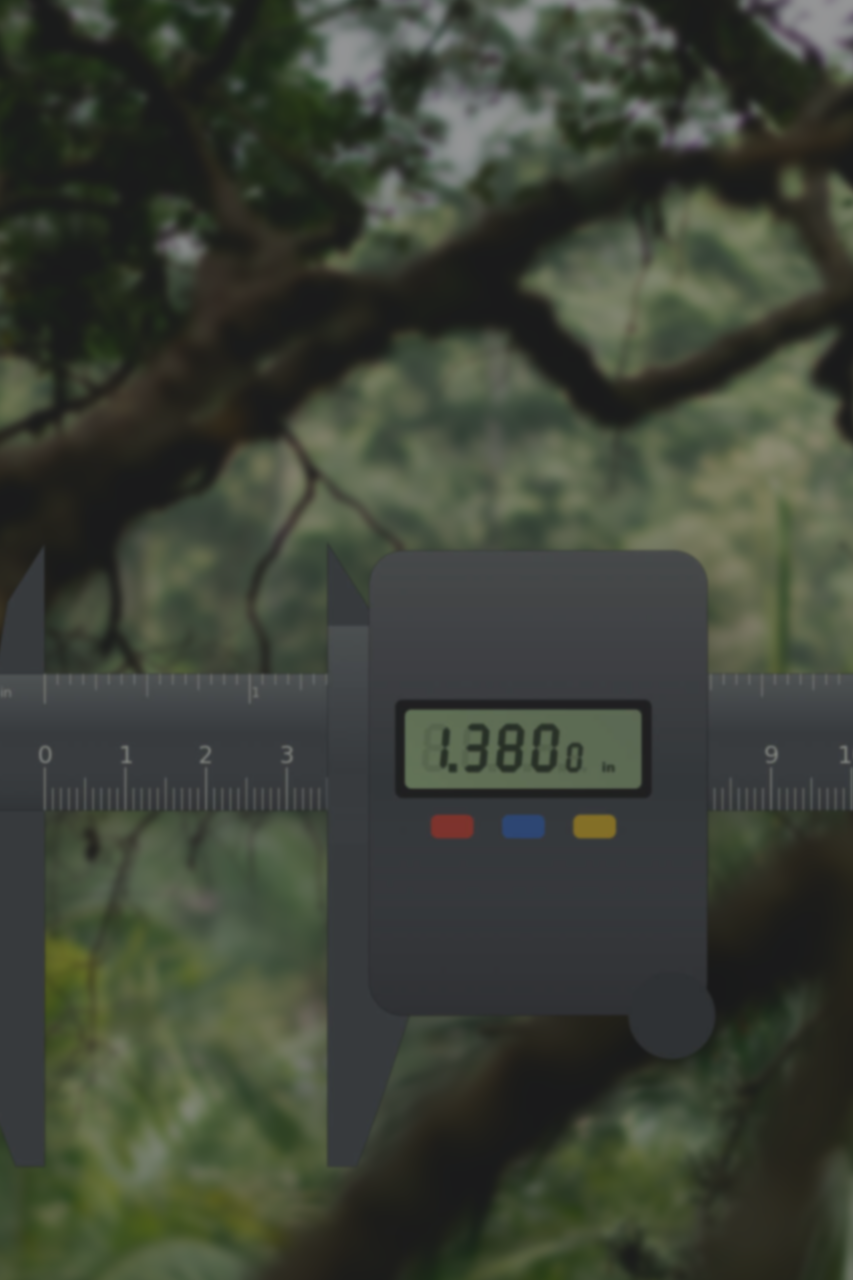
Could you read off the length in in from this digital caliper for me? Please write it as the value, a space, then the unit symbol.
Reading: 1.3800 in
